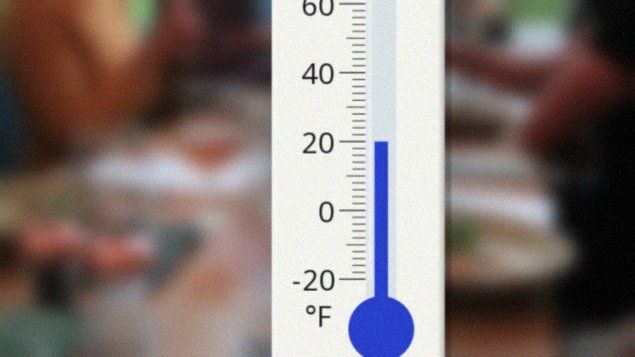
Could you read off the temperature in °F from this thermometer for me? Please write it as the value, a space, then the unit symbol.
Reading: 20 °F
